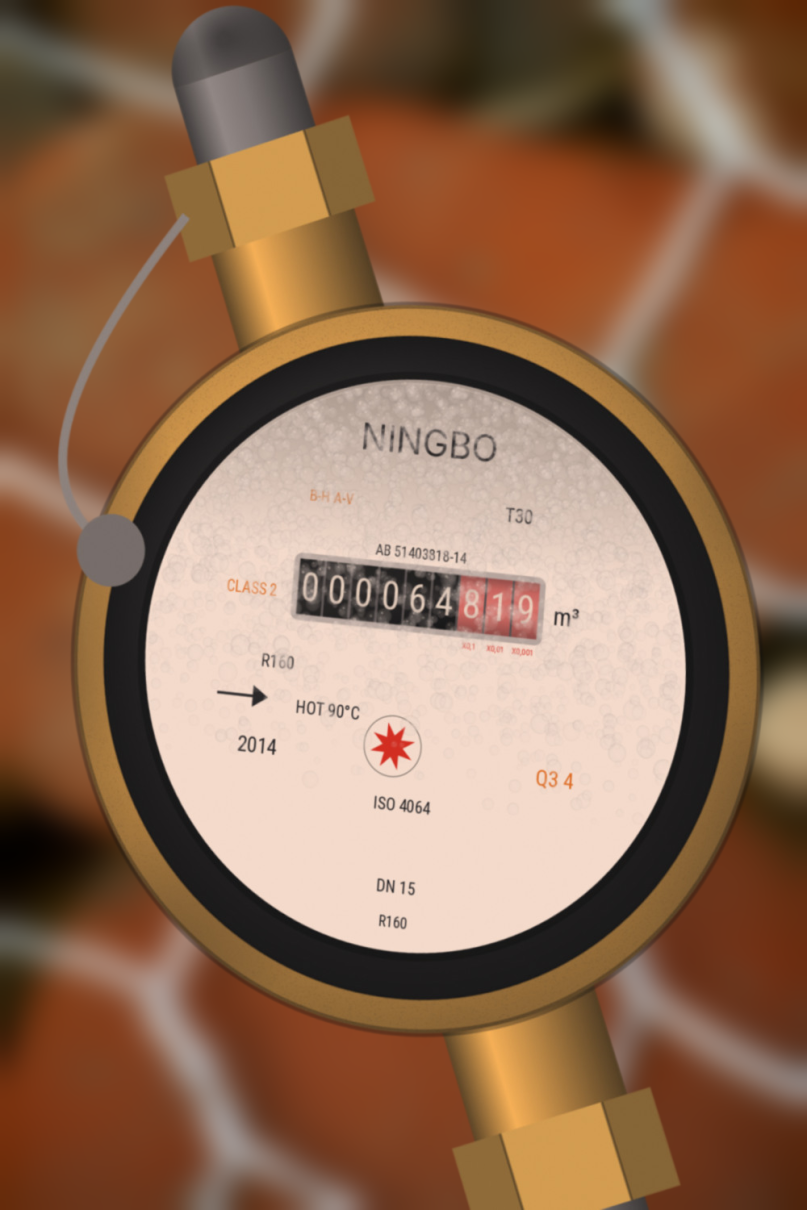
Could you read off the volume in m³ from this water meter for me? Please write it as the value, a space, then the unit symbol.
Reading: 64.819 m³
